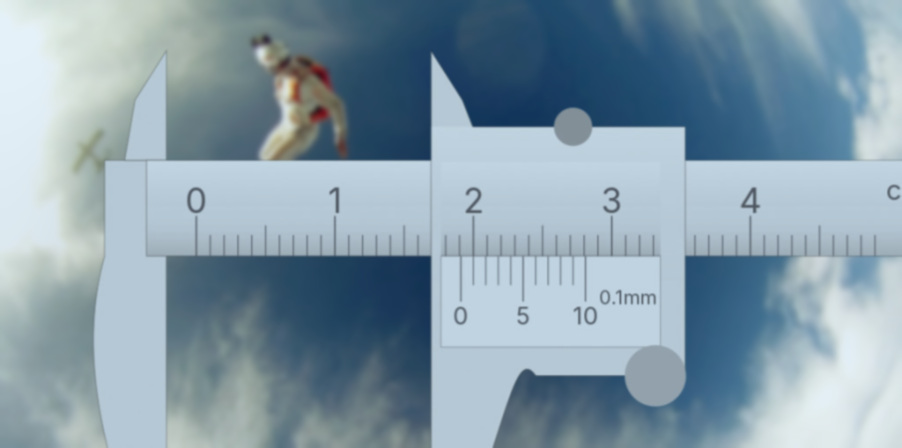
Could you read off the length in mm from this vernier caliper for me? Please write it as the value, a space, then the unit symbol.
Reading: 19.1 mm
